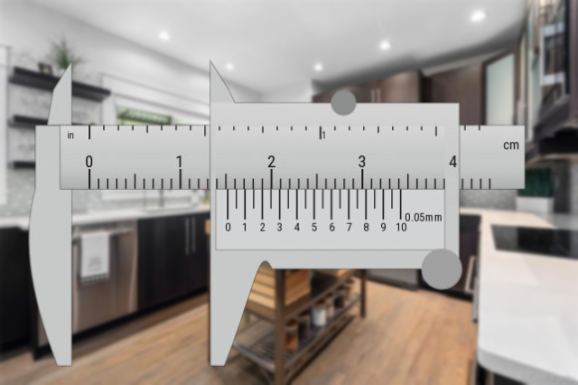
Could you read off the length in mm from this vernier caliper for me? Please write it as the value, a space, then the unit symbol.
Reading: 15.2 mm
